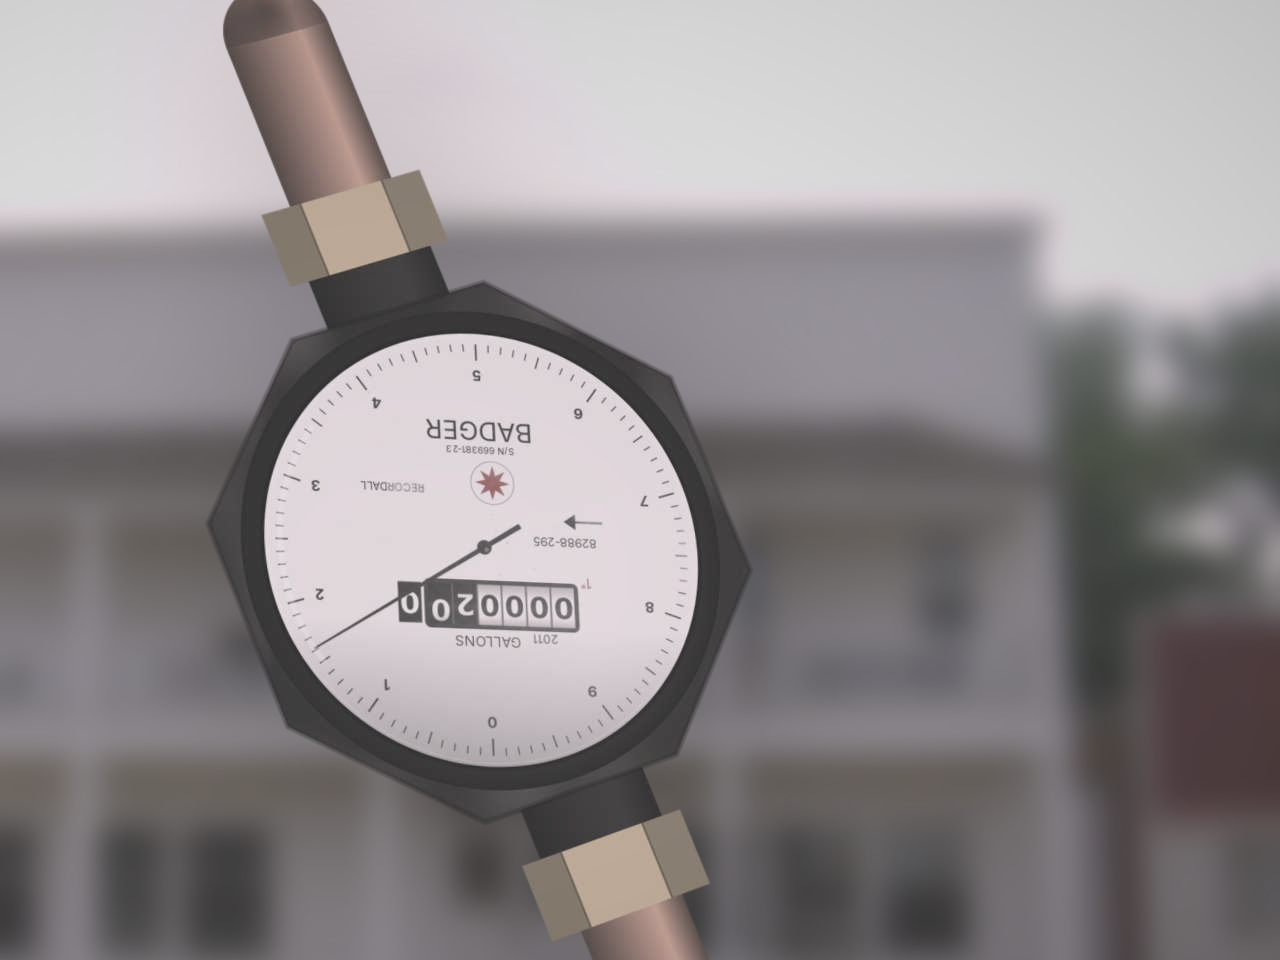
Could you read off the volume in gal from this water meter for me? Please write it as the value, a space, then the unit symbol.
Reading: 201.6 gal
